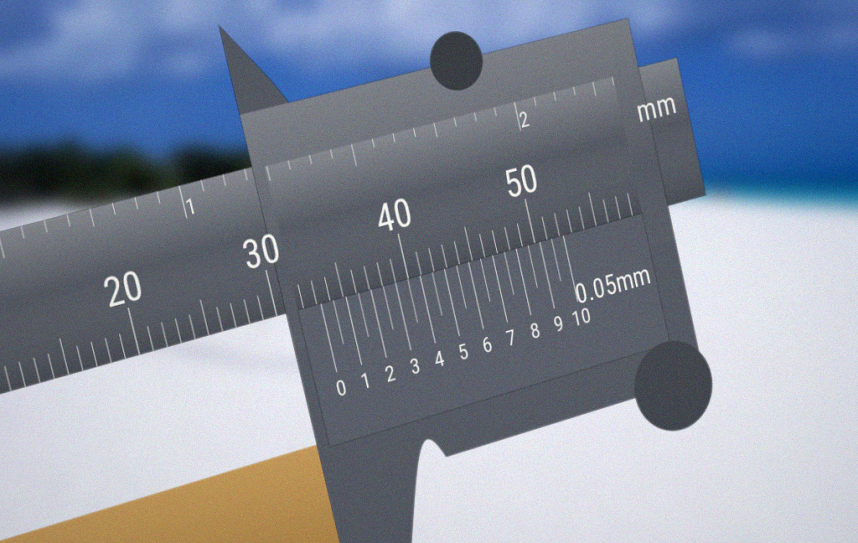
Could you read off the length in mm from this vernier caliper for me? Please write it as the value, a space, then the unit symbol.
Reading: 33.3 mm
